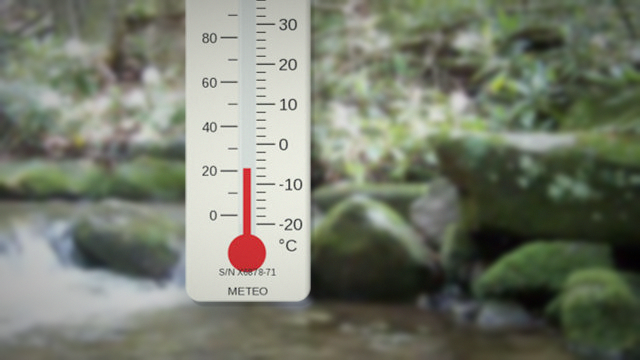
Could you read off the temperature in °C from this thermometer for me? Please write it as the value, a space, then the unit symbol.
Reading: -6 °C
